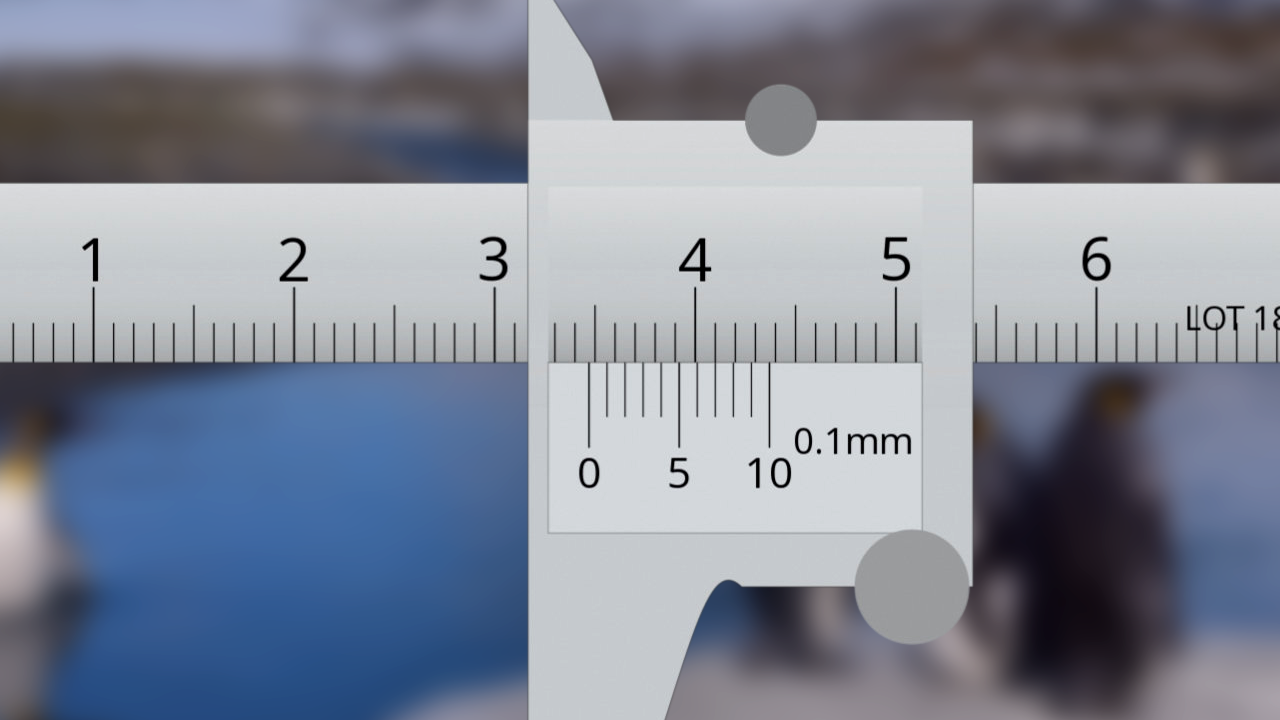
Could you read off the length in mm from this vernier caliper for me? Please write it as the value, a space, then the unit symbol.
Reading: 34.7 mm
